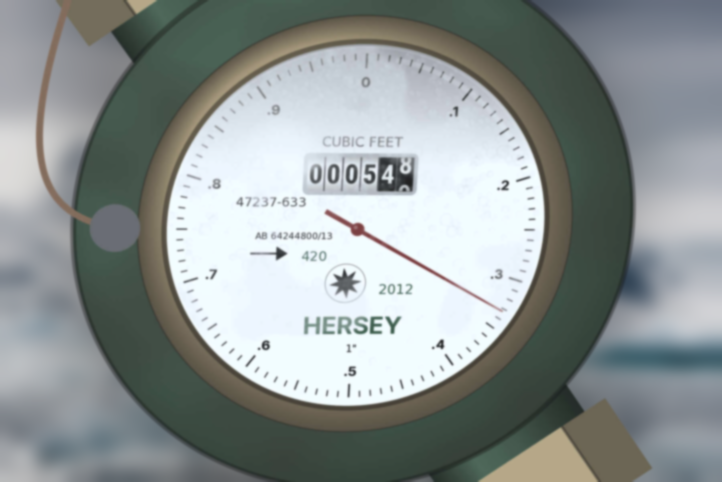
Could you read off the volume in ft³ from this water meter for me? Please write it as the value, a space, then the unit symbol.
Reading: 548.33 ft³
